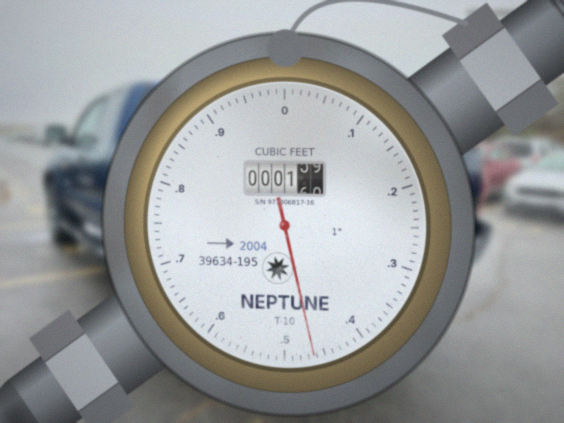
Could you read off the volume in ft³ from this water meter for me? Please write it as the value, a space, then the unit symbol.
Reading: 159.46 ft³
